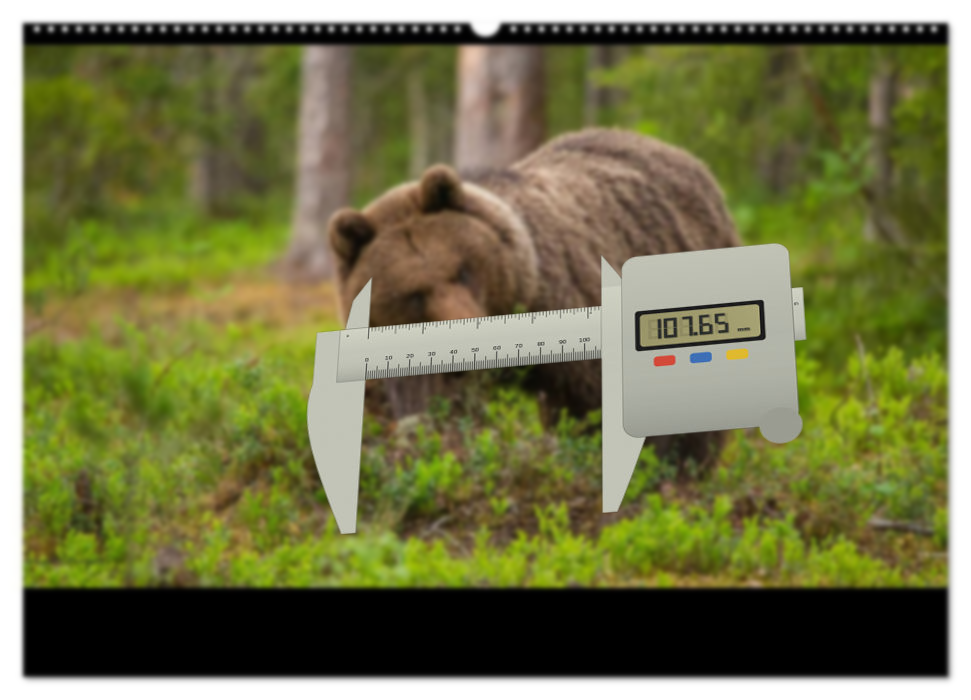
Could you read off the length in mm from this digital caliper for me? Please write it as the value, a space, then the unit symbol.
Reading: 107.65 mm
